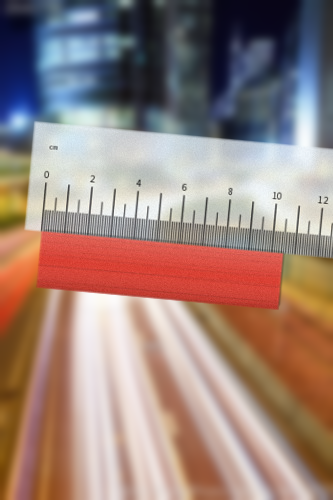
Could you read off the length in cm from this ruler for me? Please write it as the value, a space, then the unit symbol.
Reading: 10.5 cm
